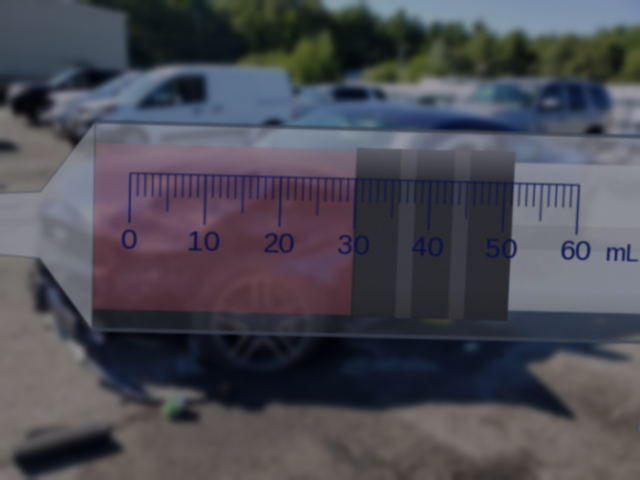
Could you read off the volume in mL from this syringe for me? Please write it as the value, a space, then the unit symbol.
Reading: 30 mL
